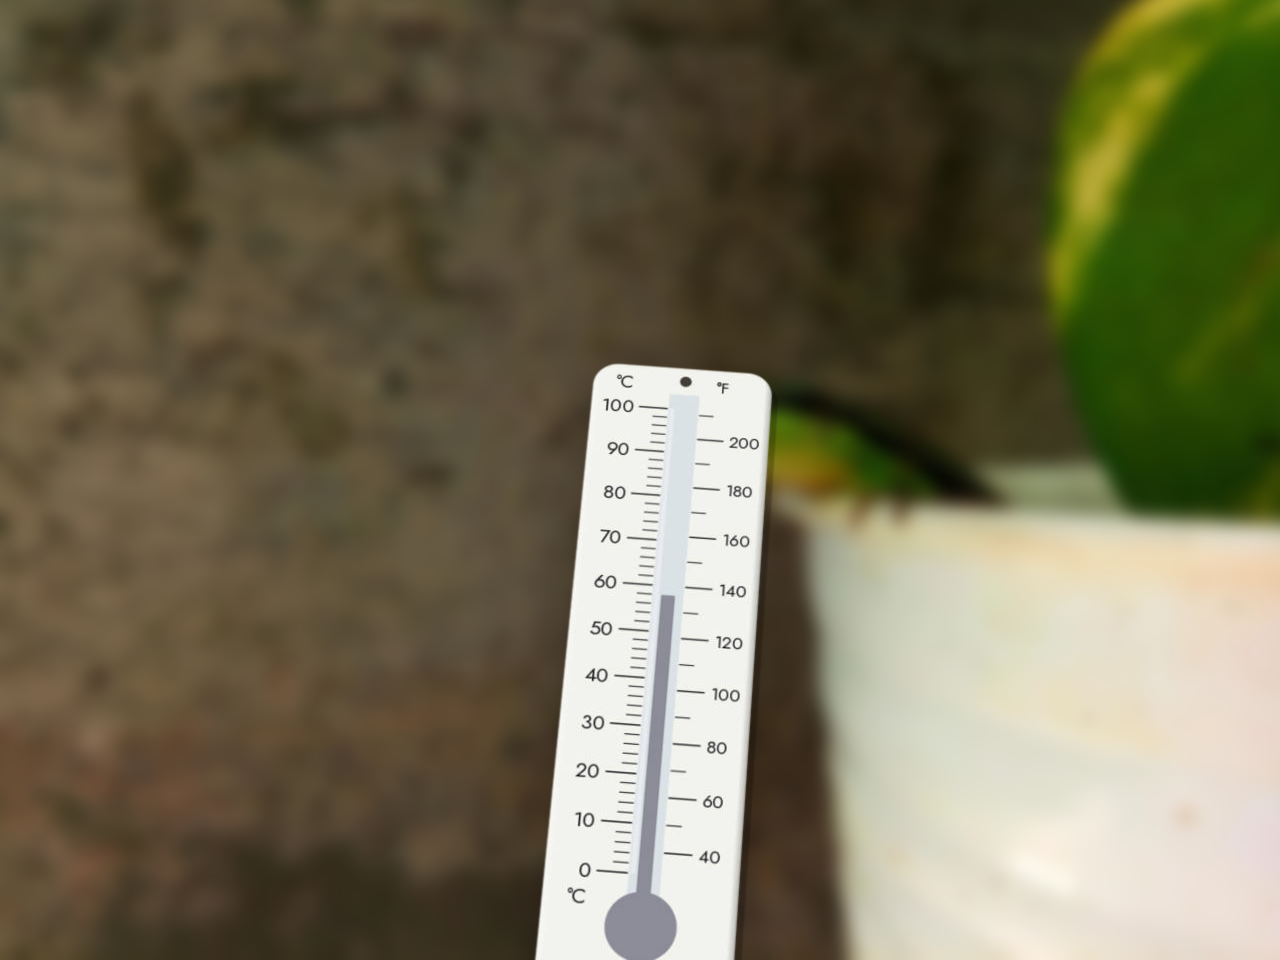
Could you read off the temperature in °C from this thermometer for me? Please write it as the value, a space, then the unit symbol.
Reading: 58 °C
